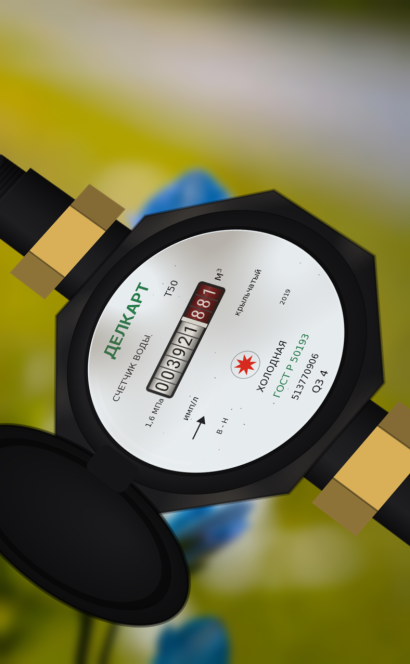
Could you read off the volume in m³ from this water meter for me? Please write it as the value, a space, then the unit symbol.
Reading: 3921.881 m³
